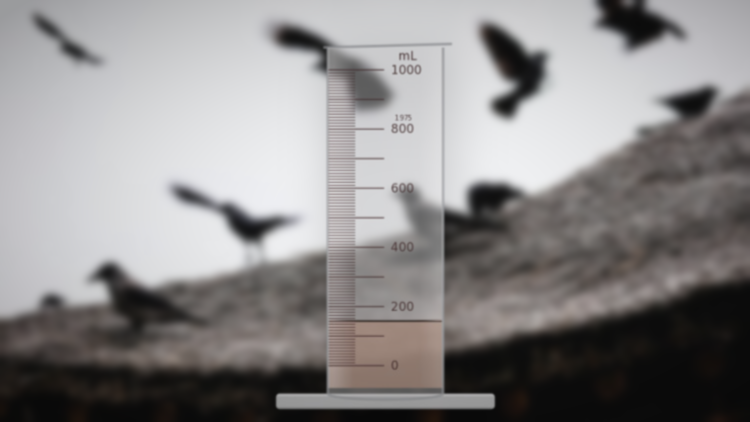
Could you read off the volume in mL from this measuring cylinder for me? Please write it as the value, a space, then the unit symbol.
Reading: 150 mL
